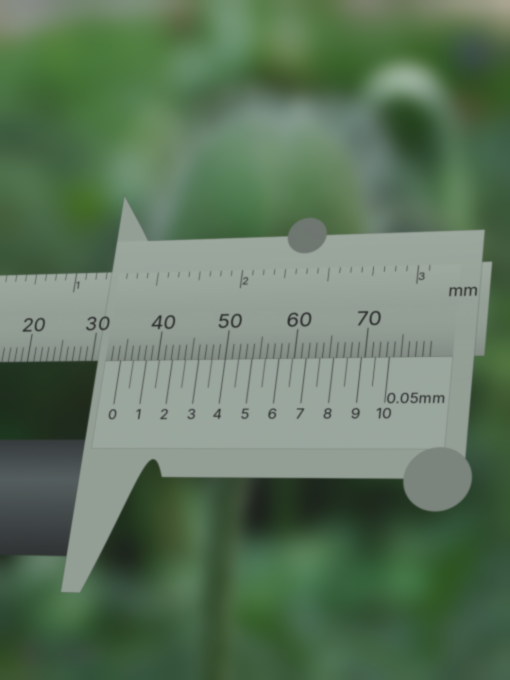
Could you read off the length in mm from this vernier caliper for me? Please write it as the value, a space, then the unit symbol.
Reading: 34.4 mm
